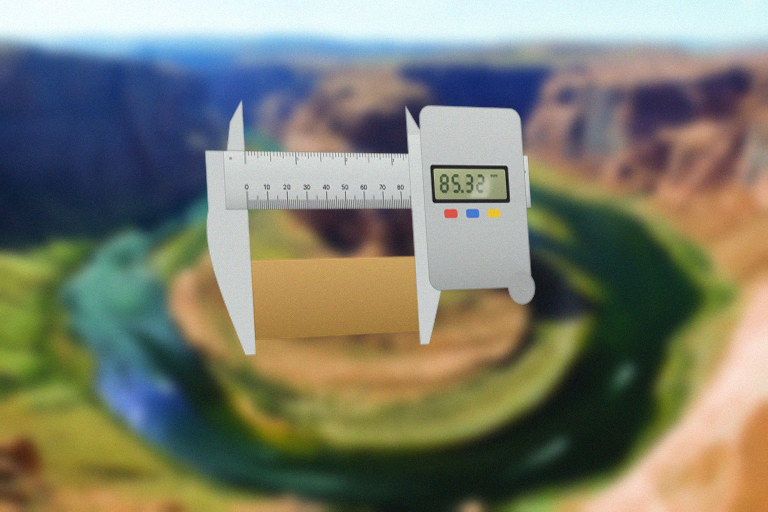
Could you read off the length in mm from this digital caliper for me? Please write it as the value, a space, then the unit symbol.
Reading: 85.32 mm
